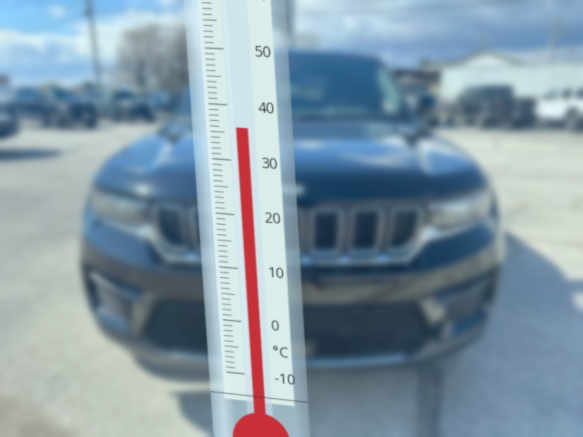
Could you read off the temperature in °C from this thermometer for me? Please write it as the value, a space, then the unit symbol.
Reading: 36 °C
